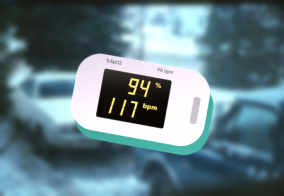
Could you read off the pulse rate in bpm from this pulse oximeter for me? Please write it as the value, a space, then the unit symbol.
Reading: 117 bpm
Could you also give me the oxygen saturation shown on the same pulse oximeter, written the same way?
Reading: 94 %
